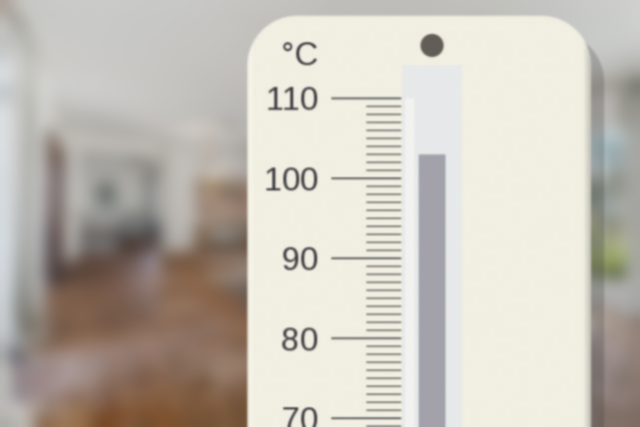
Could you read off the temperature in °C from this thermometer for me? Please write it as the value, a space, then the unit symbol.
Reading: 103 °C
